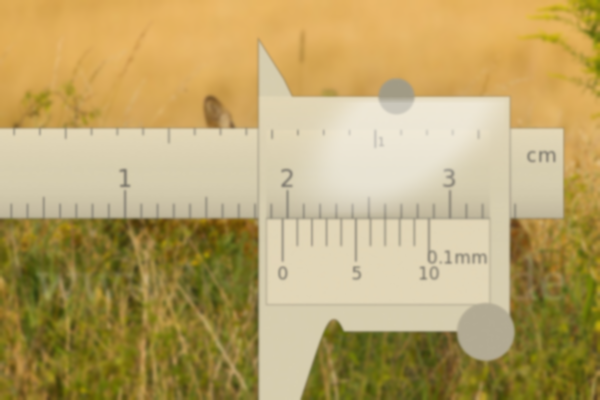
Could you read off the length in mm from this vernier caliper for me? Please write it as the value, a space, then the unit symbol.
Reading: 19.7 mm
